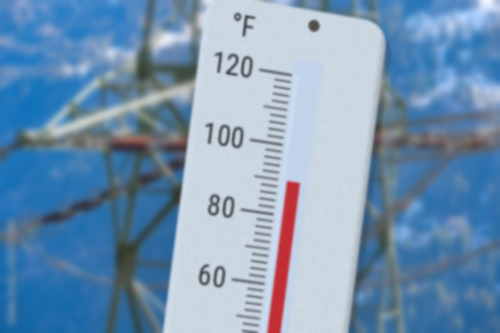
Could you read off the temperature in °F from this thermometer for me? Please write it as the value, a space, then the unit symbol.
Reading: 90 °F
